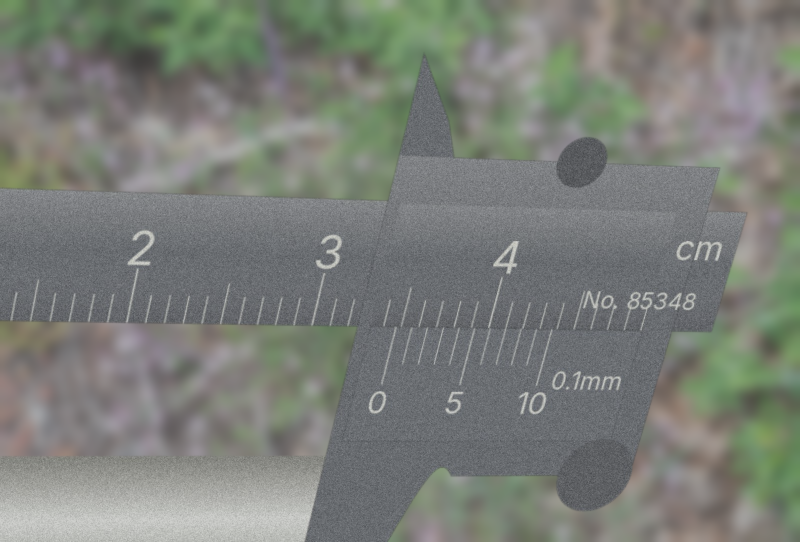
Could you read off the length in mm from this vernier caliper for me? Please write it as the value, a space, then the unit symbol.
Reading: 34.7 mm
